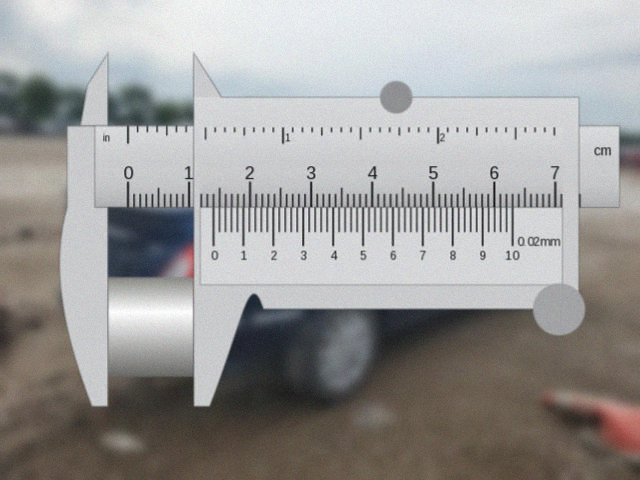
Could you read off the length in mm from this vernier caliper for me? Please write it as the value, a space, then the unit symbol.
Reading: 14.0 mm
